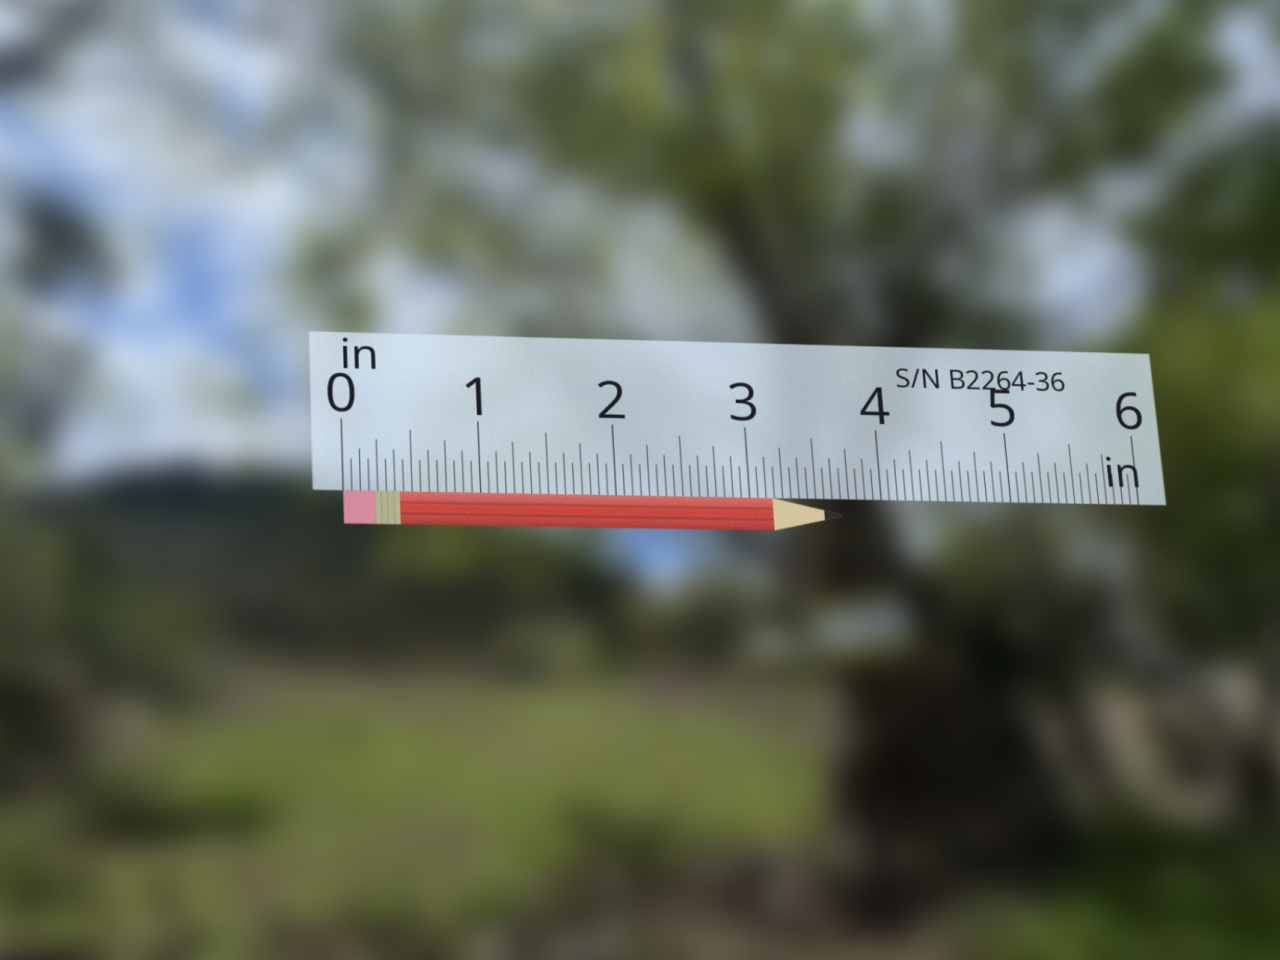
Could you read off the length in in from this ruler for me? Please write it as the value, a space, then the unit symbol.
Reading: 3.6875 in
